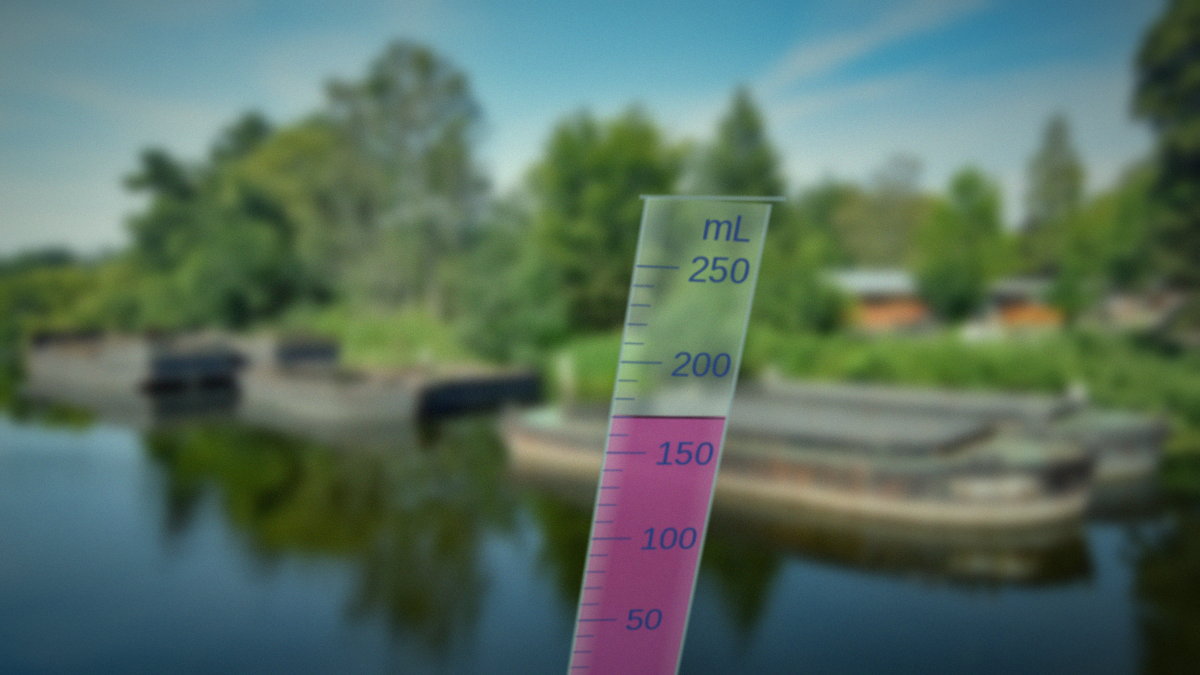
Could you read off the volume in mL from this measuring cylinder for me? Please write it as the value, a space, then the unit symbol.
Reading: 170 mL
